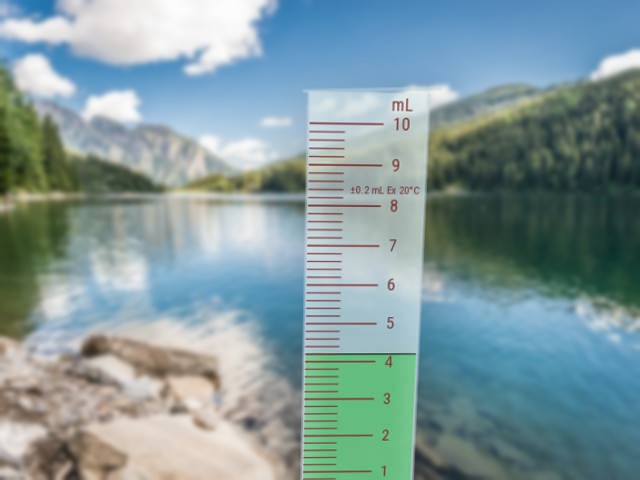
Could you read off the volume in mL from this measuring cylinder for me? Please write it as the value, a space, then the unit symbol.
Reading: 4.2 mL
